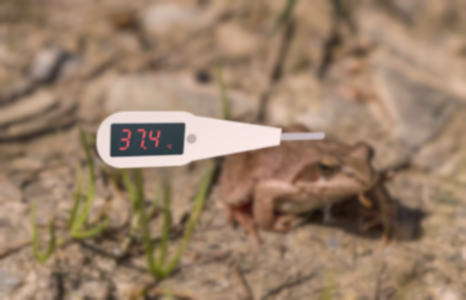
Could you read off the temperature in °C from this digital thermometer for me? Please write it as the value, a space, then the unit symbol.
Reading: 37.4 °C
